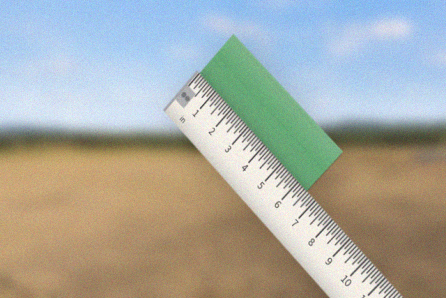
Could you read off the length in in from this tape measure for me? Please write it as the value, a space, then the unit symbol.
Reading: 6.5 in
